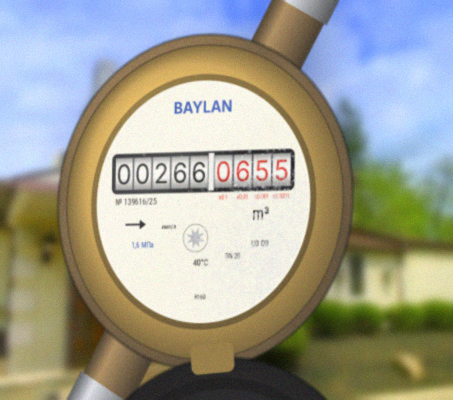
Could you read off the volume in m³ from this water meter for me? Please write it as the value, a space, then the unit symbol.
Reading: 266.0655 m³
